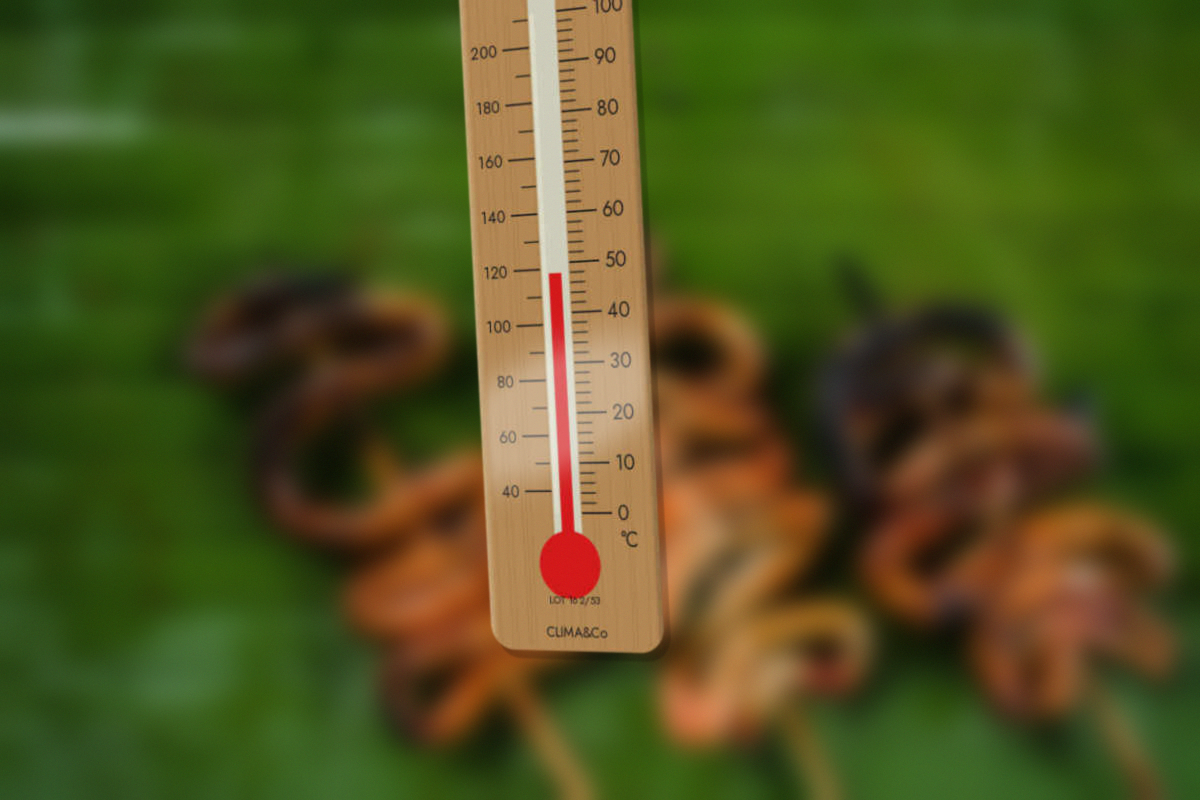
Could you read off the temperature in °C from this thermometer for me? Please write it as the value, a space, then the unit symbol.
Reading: 48 °C
